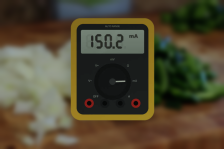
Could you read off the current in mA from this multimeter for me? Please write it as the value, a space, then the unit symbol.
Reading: 150.2 mA
